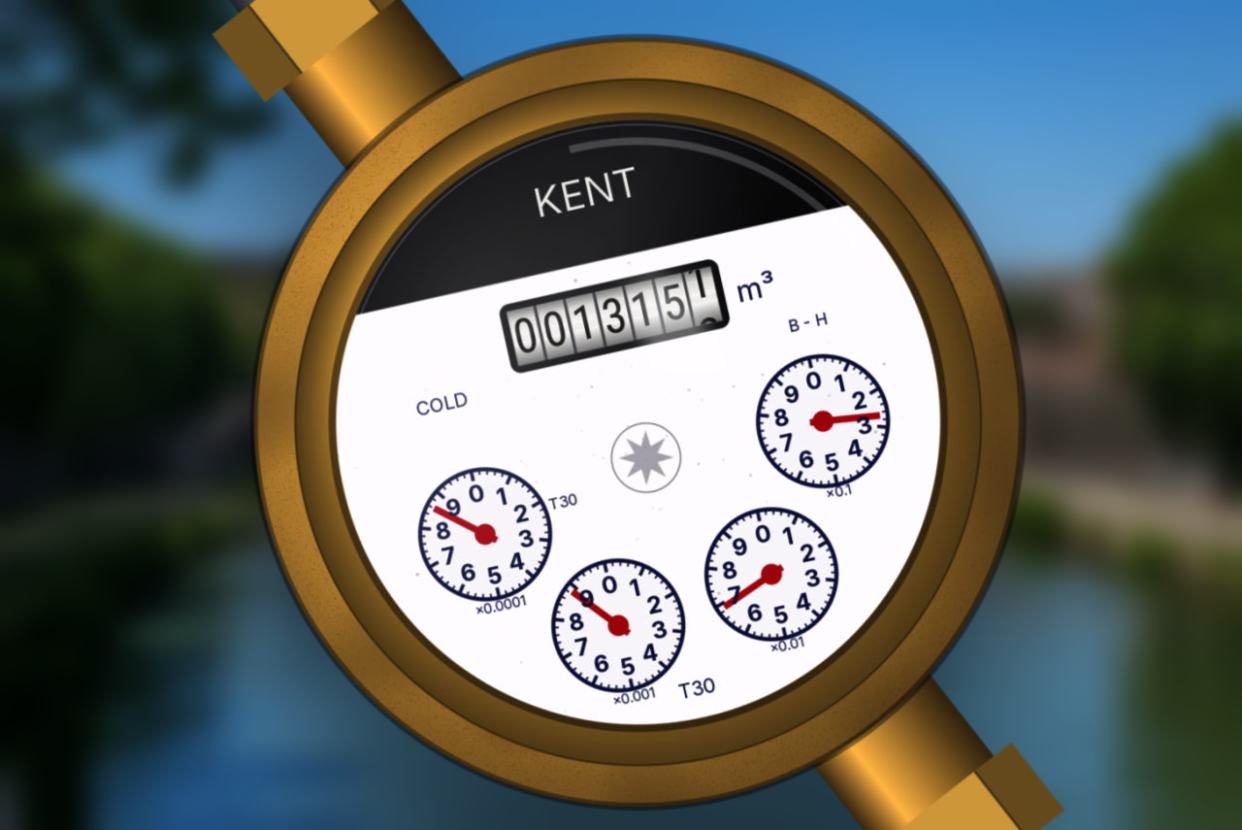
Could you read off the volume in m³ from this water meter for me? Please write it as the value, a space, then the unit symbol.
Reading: 13151.2688 m³
